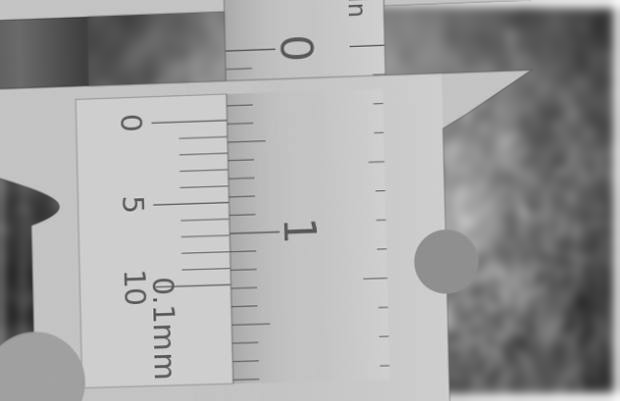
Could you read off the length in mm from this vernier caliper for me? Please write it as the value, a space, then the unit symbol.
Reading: 3.8 mm
